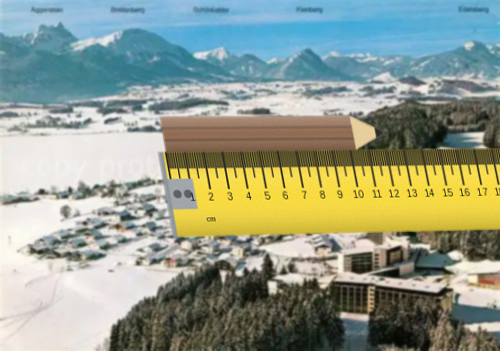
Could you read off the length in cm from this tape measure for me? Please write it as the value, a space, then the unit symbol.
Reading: 12 cm
